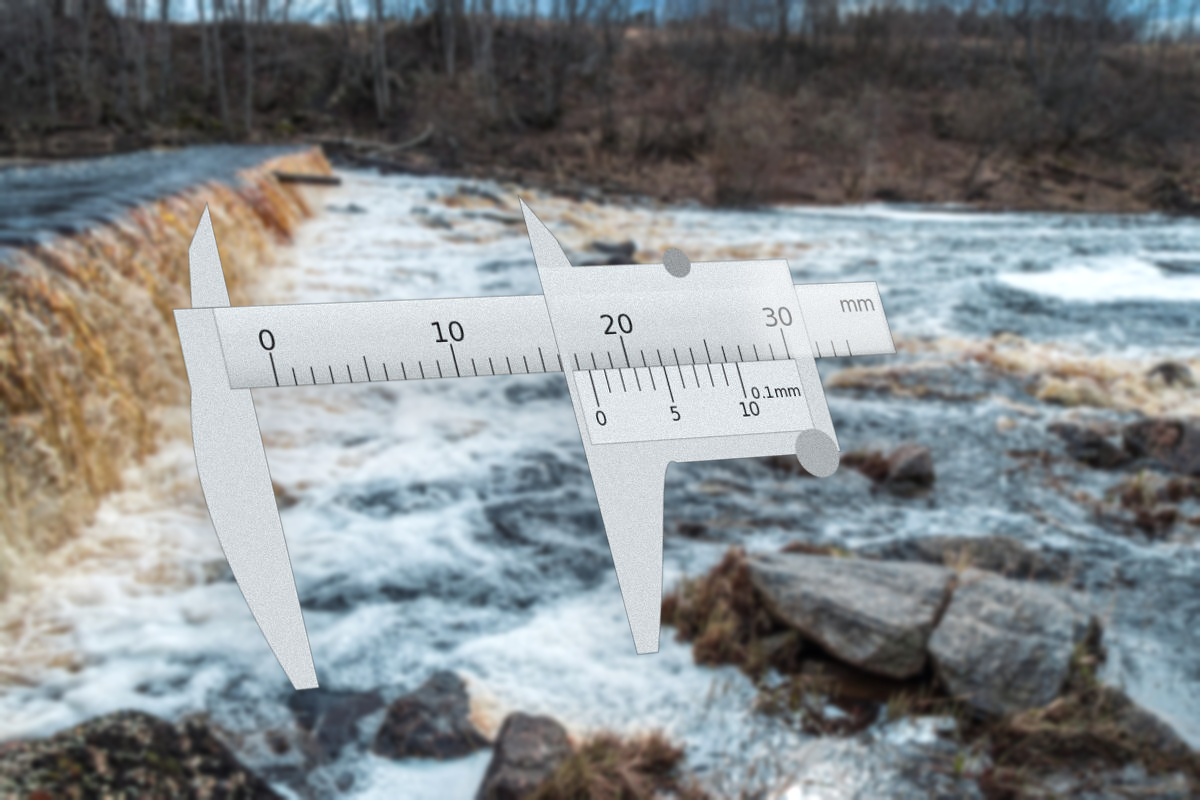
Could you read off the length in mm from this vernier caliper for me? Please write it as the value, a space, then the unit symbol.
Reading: 17.6 mm
